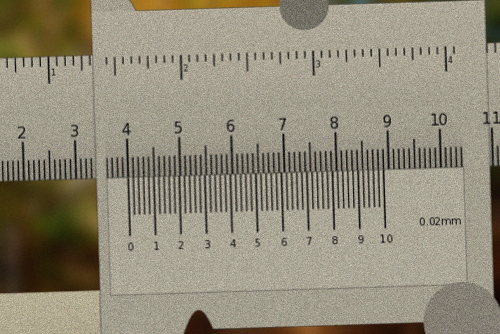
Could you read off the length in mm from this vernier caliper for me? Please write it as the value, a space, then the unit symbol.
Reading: 40.0 mm
